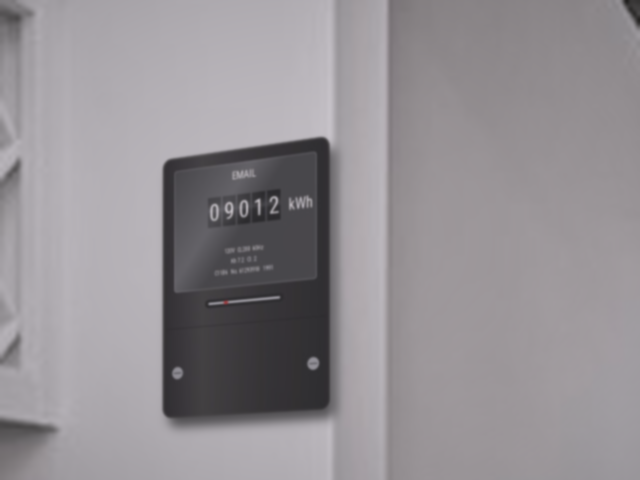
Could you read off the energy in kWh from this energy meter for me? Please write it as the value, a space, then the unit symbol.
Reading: 9012 kWh
